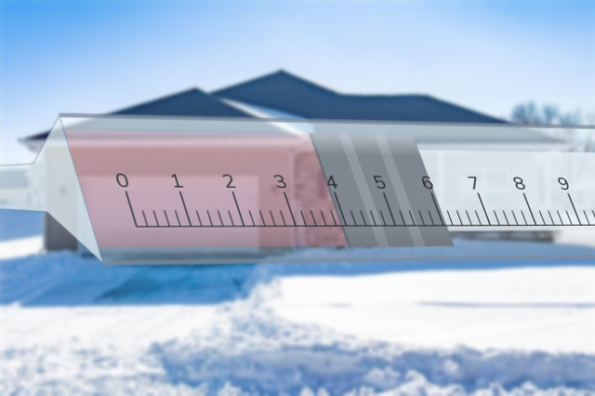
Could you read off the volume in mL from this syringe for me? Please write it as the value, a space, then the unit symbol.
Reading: 3.9 mL
